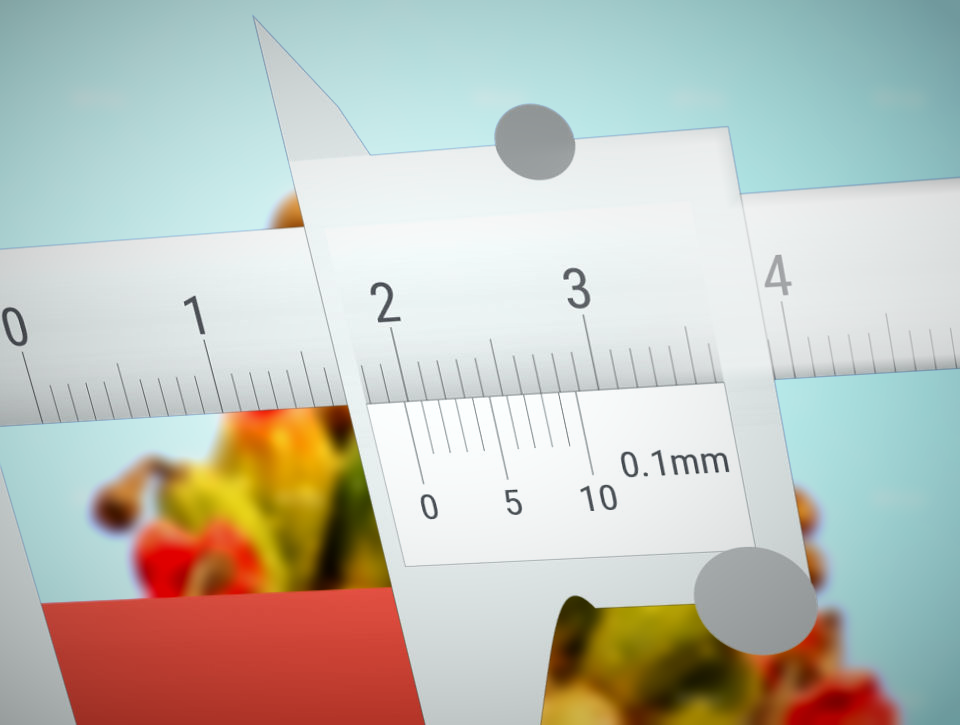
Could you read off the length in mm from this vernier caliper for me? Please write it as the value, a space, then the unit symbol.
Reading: 19.8 mm
